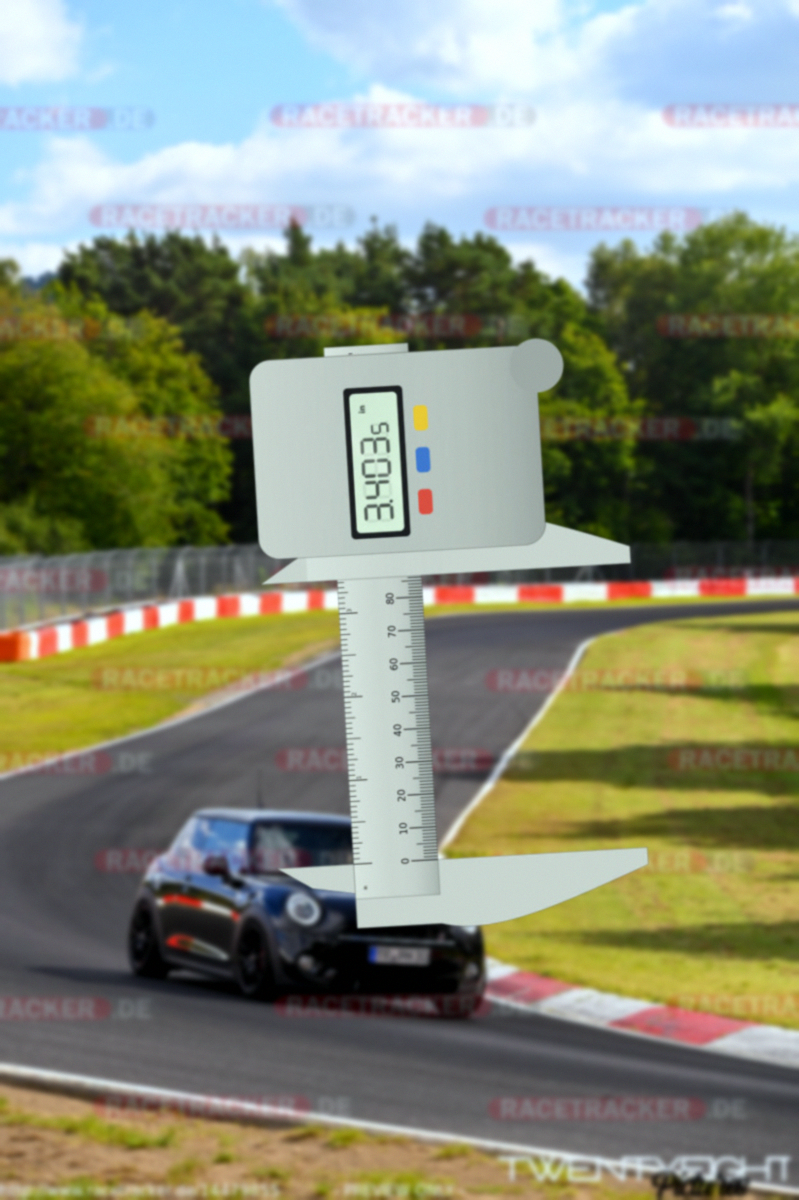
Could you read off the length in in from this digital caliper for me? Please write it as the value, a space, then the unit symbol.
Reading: 3.4035 in
